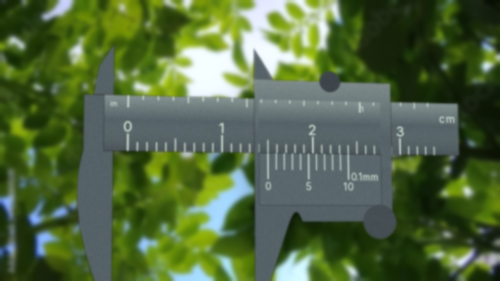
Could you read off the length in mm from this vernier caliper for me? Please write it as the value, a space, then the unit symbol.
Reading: 15.0 mm
